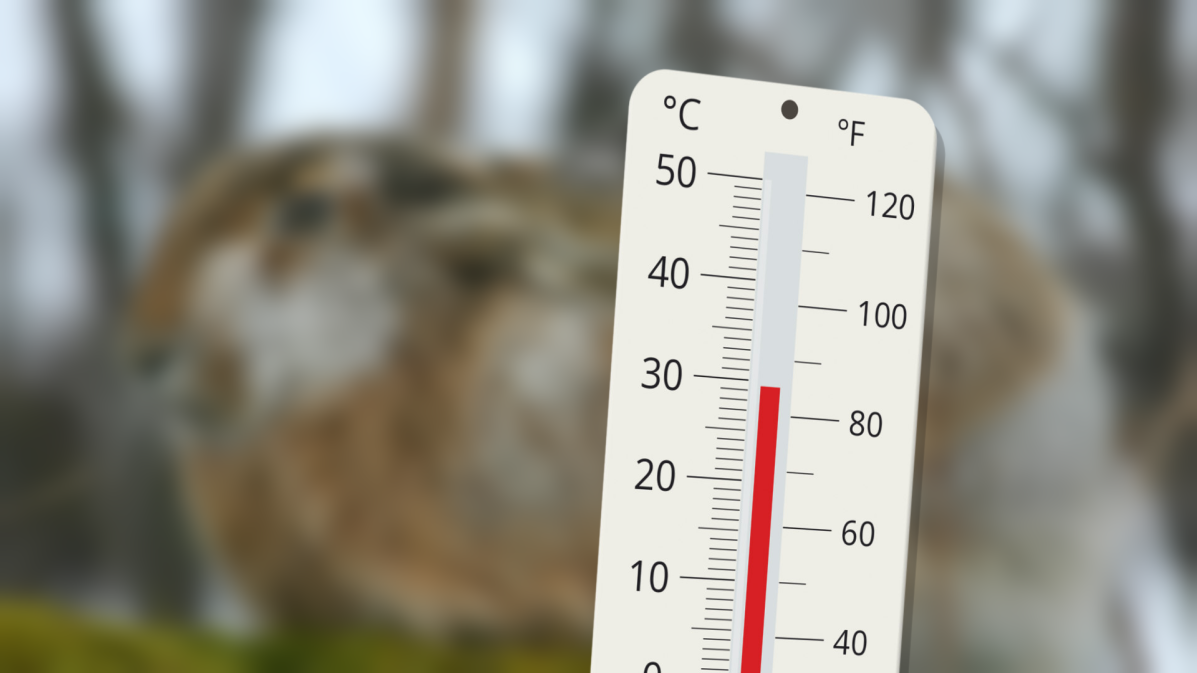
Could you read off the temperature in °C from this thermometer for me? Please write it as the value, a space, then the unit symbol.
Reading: 29.5 °C
